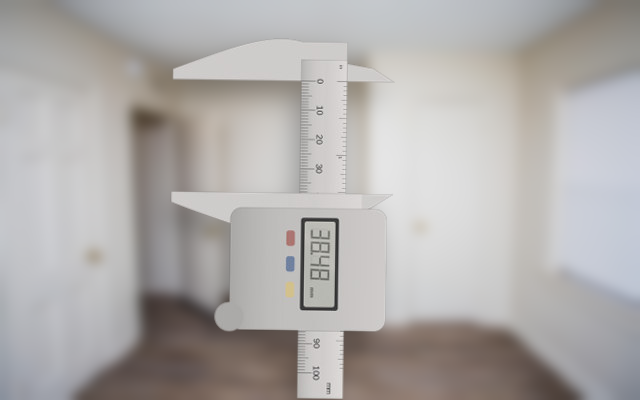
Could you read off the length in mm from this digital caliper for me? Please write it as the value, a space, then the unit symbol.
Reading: 38.48 mm
